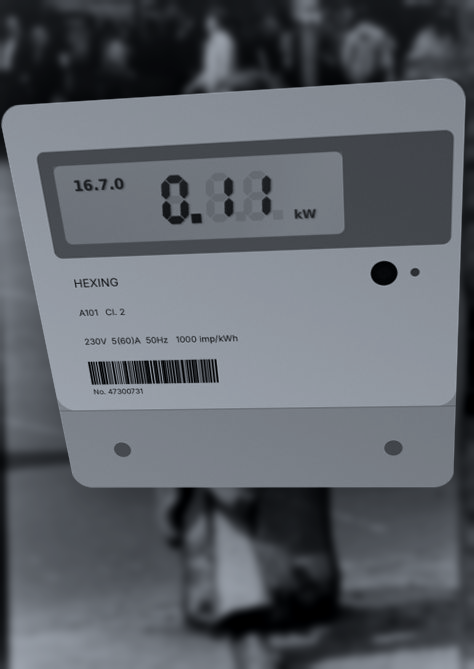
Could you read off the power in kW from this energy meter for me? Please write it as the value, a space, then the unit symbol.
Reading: 0.11 kW
